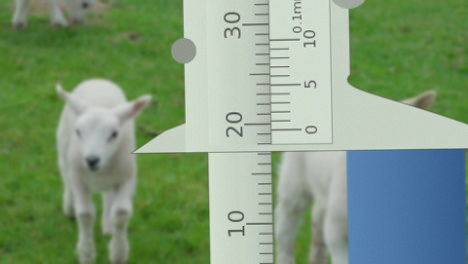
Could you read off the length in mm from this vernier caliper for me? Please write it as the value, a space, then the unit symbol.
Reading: 19.4 mm
